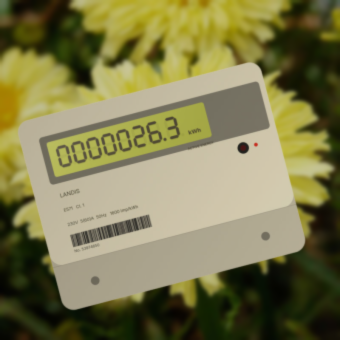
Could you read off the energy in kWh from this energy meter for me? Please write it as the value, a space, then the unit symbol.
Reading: 26.3 kWh
